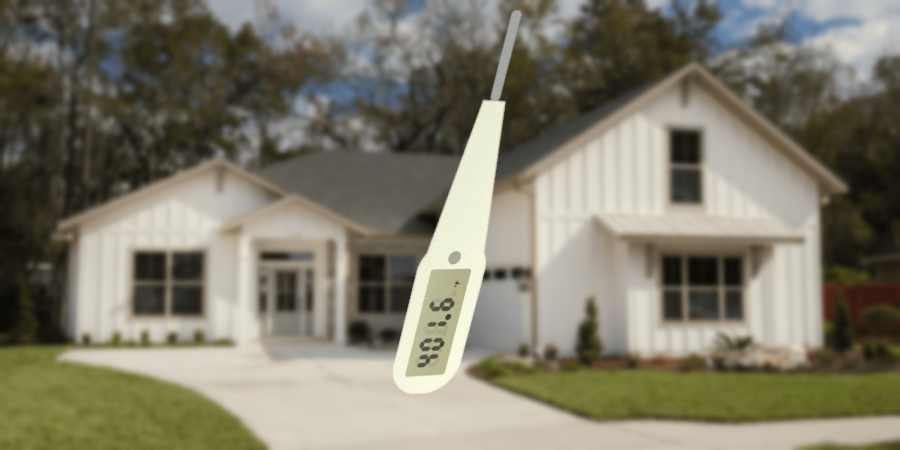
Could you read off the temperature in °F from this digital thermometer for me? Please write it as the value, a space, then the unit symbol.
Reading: 401.6 °F
